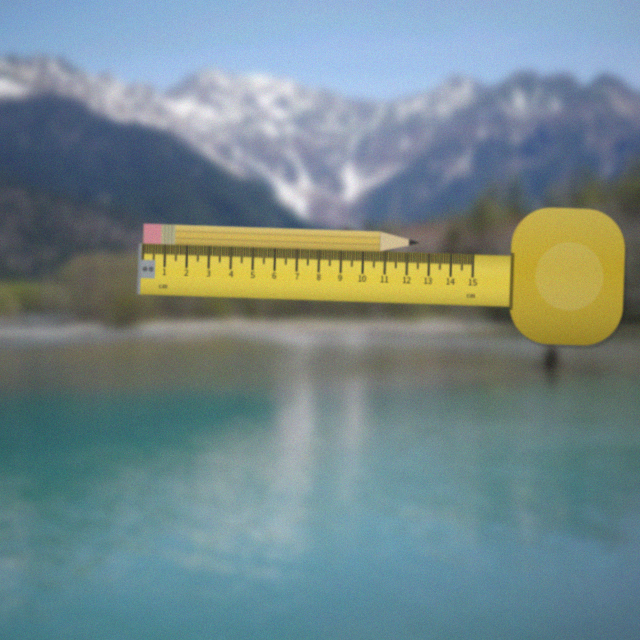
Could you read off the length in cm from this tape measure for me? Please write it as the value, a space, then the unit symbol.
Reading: 12.5 cm
